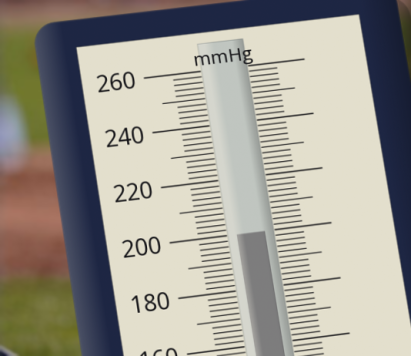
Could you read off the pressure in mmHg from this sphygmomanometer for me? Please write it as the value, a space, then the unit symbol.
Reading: 200 mmHg
